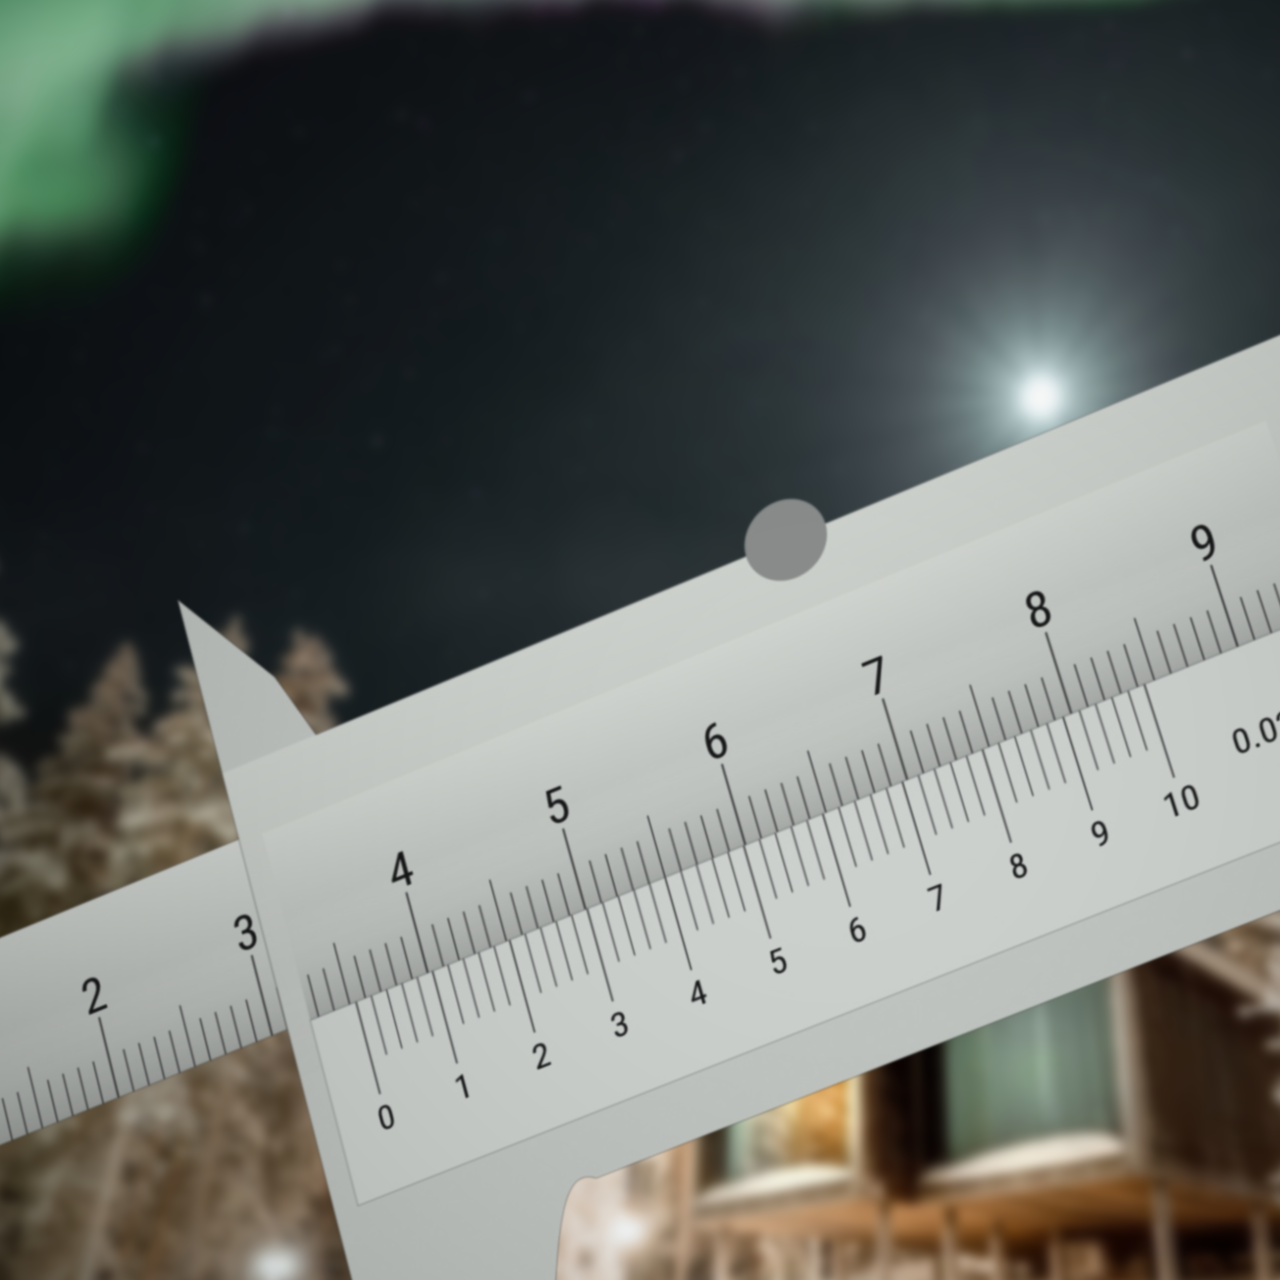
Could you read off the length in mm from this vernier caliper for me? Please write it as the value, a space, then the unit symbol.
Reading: 35.4 mm
